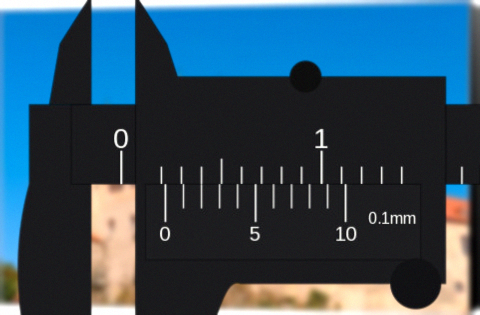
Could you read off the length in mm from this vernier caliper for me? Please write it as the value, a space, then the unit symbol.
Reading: 2.2 mm
